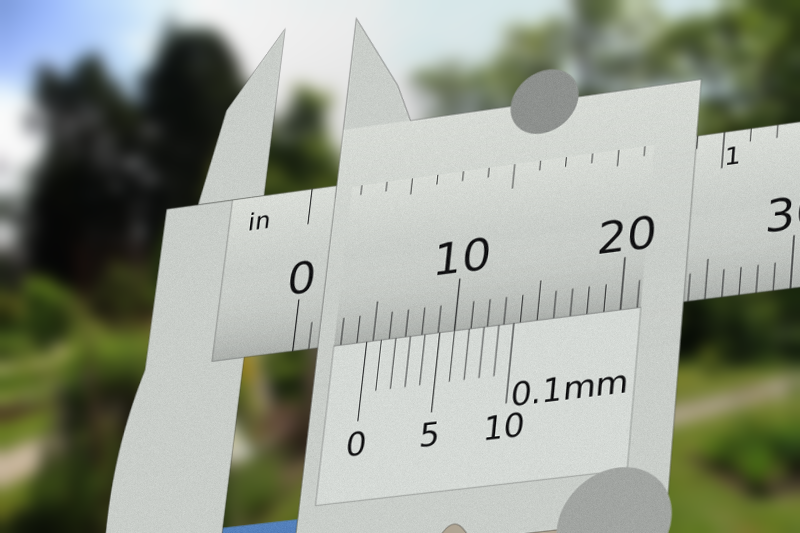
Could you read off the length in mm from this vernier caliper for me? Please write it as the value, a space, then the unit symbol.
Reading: 4.6 mm
